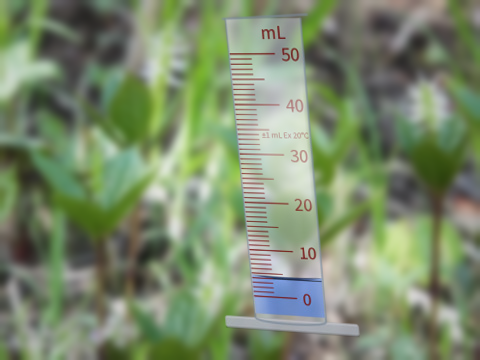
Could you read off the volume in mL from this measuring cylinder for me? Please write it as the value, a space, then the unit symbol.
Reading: 4 mL
